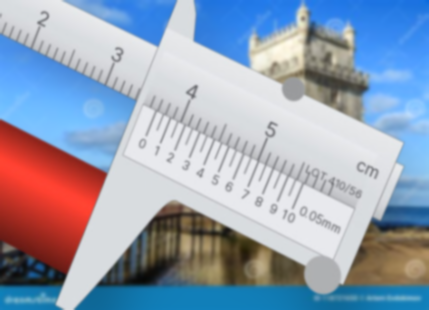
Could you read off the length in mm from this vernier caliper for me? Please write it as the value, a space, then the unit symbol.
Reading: 36.8 mm
